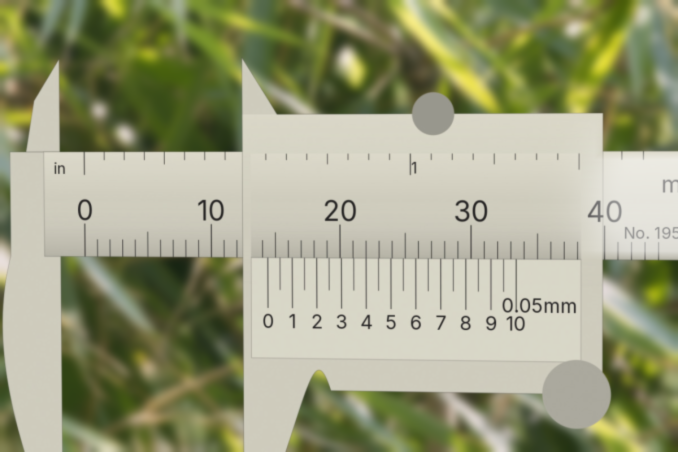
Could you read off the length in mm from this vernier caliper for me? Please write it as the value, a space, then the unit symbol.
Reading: 14.4 mm
